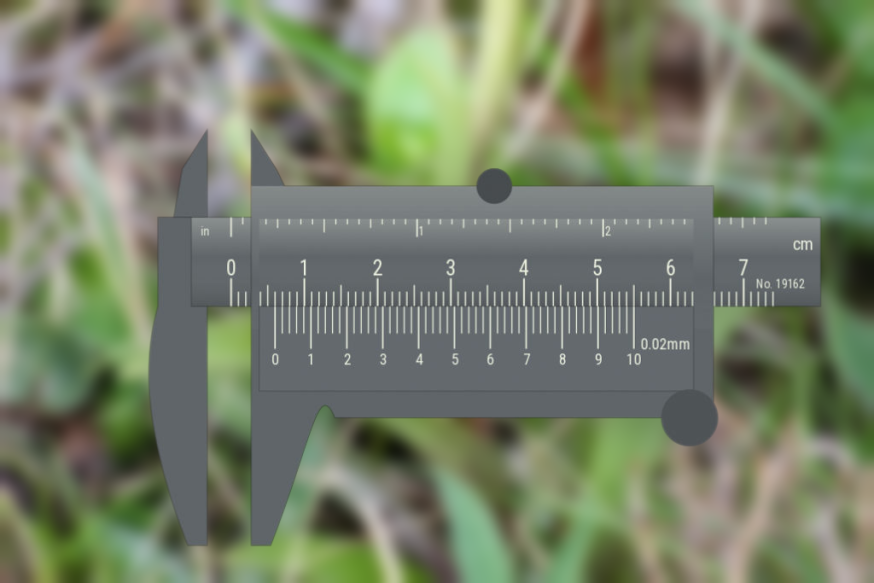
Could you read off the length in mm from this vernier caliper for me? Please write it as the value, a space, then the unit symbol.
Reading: 6.0 mm
